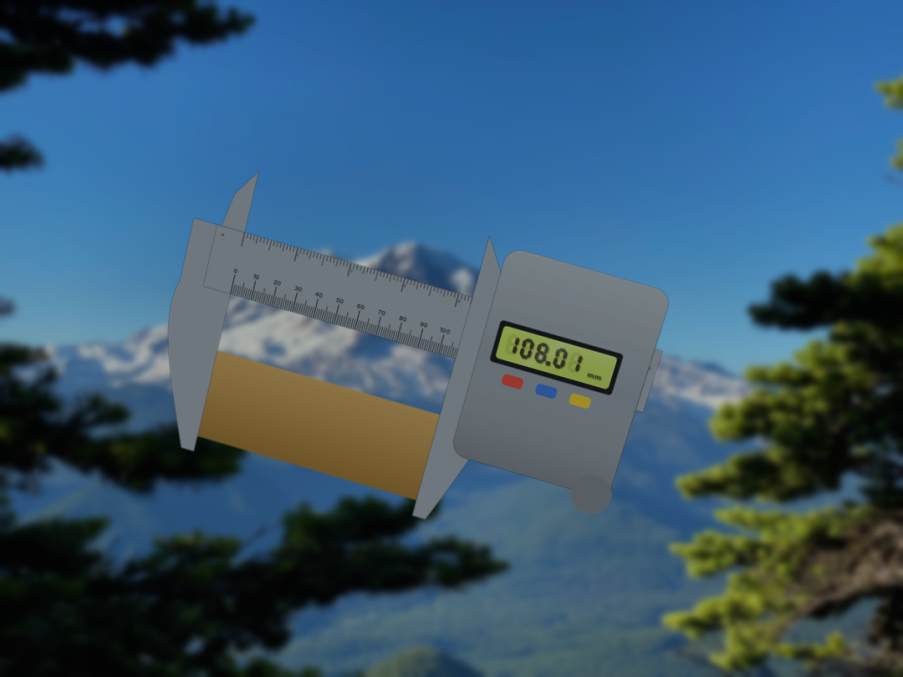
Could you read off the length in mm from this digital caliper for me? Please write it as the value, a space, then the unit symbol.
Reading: 108.01 mm
